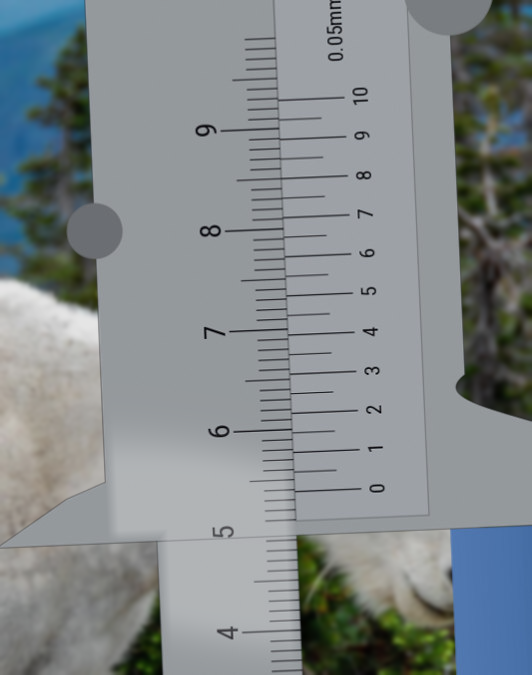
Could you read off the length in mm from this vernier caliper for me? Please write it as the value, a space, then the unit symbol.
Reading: 53.8 mm
